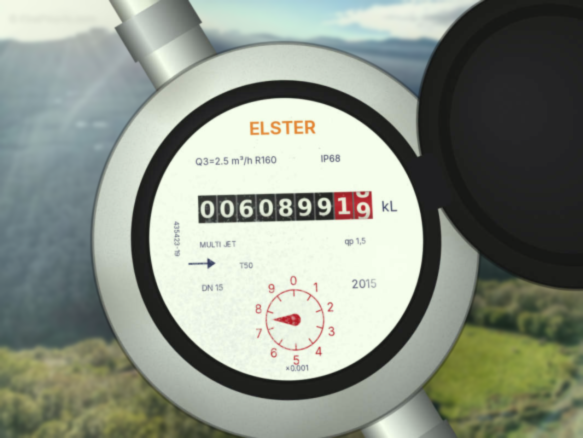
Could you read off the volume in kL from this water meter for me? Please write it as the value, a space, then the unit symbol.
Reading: 60899.187 kL
